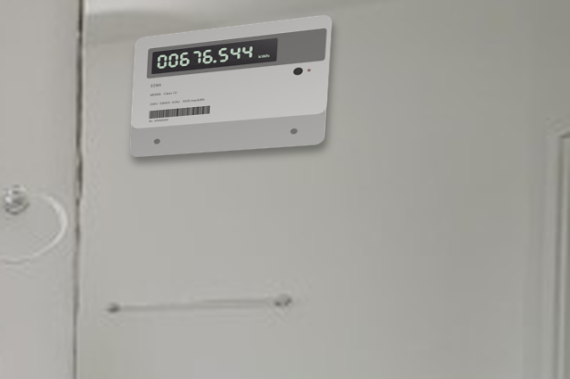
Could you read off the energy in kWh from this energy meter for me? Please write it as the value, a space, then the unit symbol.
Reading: 676.544 kWh
